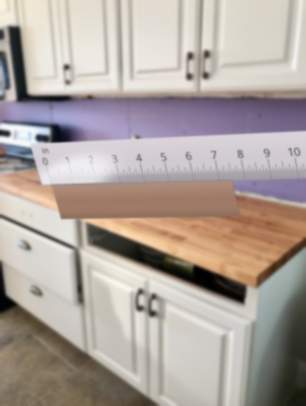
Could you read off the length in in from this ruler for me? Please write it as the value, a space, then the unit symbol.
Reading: 7.5 in
